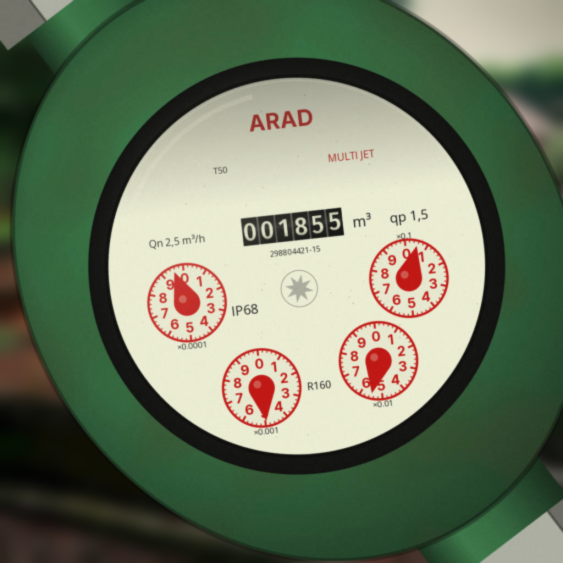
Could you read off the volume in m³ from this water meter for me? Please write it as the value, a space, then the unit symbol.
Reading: 1855.0549 m³
